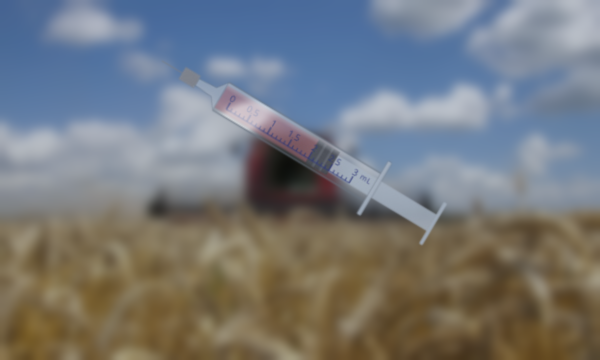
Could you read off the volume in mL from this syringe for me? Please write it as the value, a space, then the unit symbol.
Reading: 2 mL
